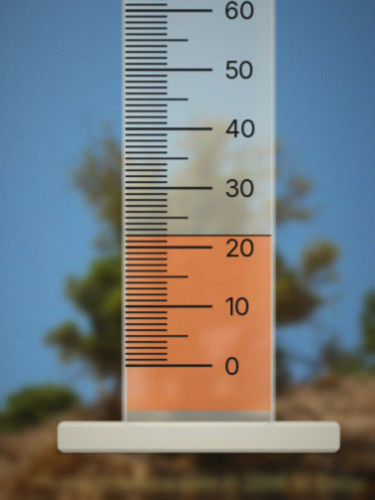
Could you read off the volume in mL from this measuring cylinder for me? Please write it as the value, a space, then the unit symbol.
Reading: 22 mL
